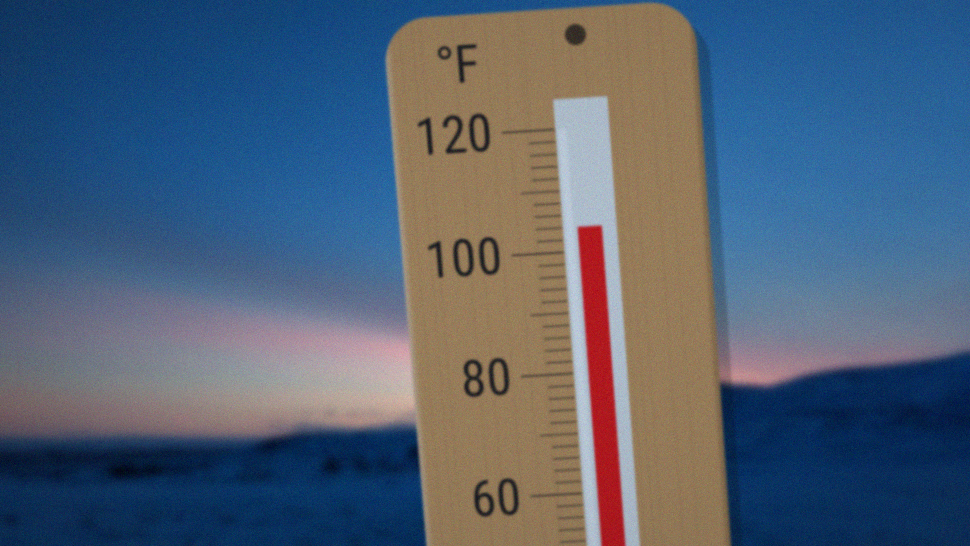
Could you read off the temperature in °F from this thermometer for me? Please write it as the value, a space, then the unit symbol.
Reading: 104 °F
